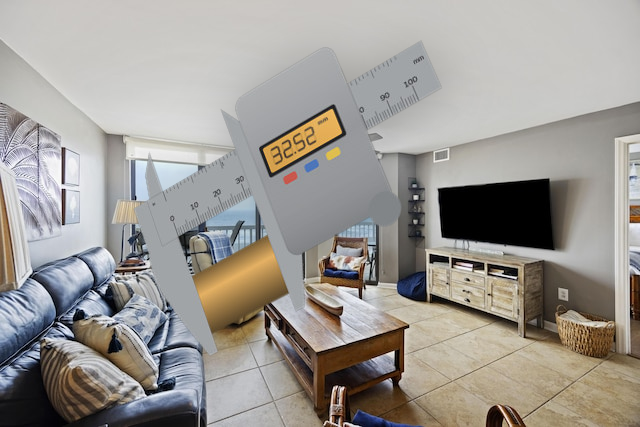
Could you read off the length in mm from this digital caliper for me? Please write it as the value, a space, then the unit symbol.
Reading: 32.52 mm
